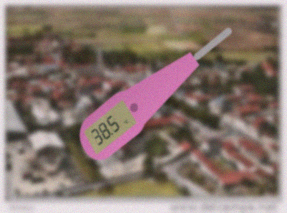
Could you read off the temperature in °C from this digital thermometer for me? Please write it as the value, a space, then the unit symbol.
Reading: 38.5 °C
